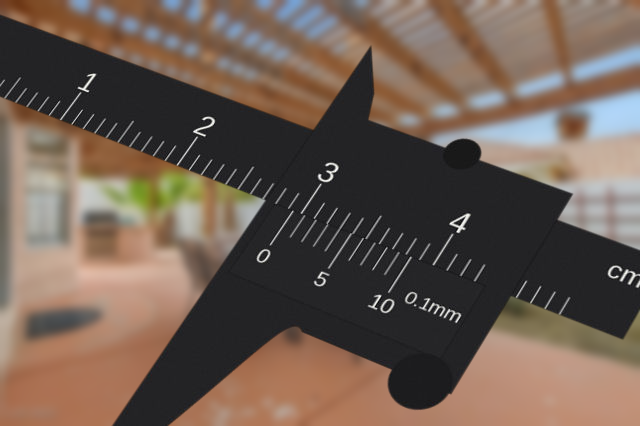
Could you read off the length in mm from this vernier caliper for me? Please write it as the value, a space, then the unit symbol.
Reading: 29.4 mm
